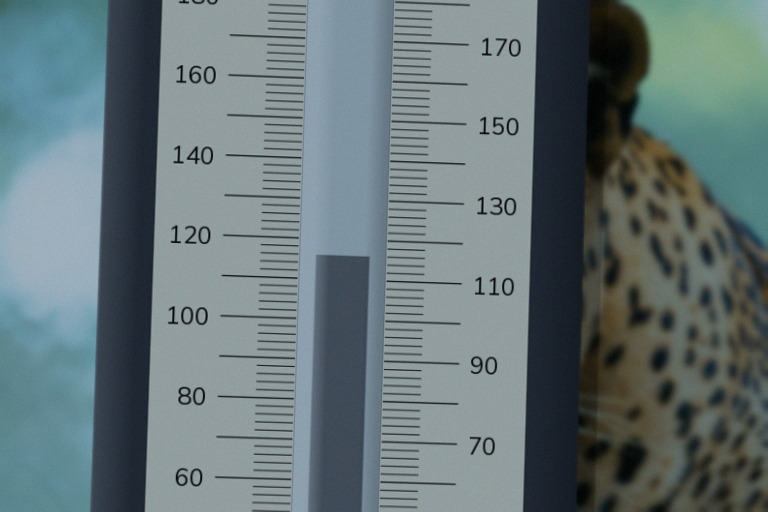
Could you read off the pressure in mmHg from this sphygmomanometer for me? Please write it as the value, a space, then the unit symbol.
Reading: 116 mmHg
